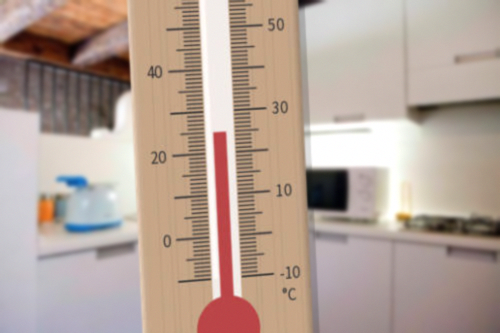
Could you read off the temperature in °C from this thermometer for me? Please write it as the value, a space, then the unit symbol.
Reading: 25 °C
